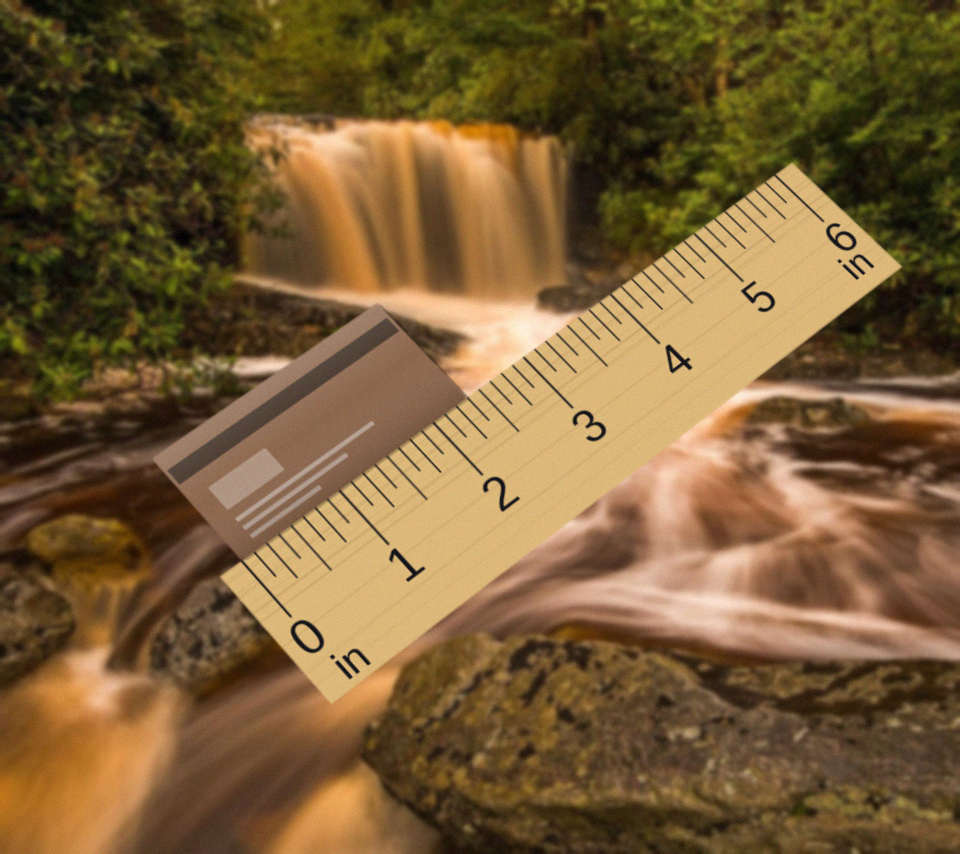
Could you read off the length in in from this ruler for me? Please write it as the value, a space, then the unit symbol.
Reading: 2.375 in
